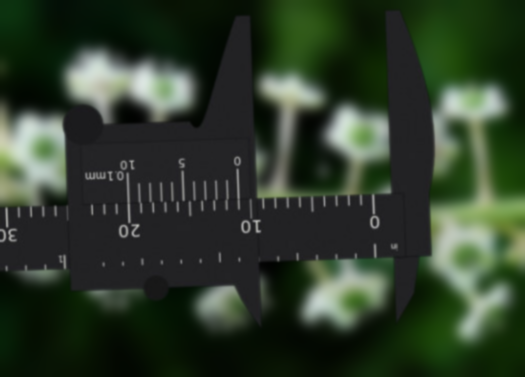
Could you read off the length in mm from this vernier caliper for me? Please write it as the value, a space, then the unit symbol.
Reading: 11.0 mm
